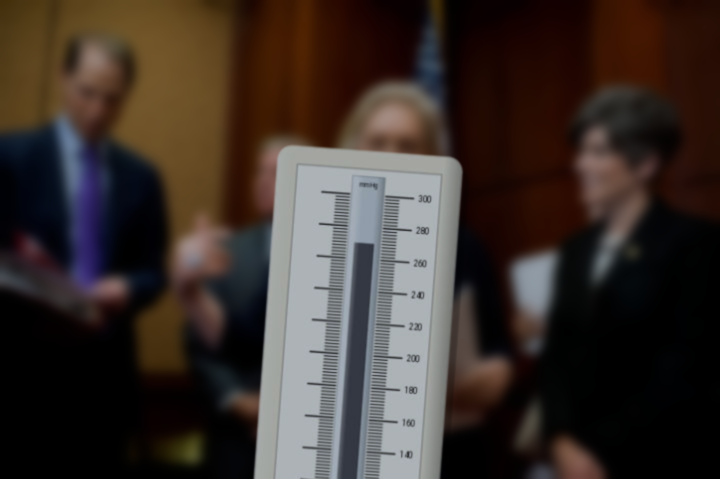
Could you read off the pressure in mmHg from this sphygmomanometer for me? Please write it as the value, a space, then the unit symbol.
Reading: 270 mmHg
